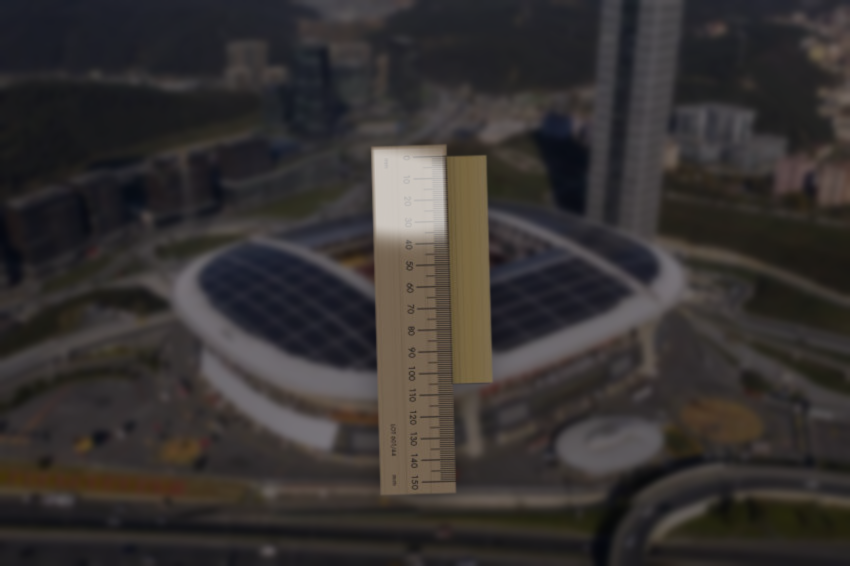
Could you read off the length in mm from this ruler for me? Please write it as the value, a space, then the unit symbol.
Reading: 105 mm
